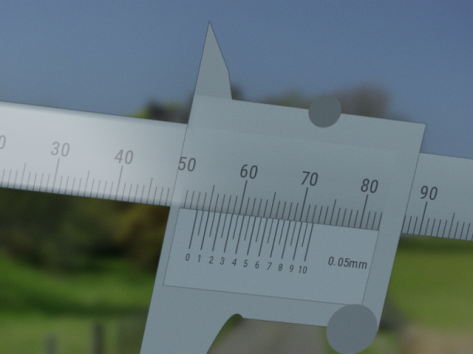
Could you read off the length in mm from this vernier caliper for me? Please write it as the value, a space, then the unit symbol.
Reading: 53.2 mm
